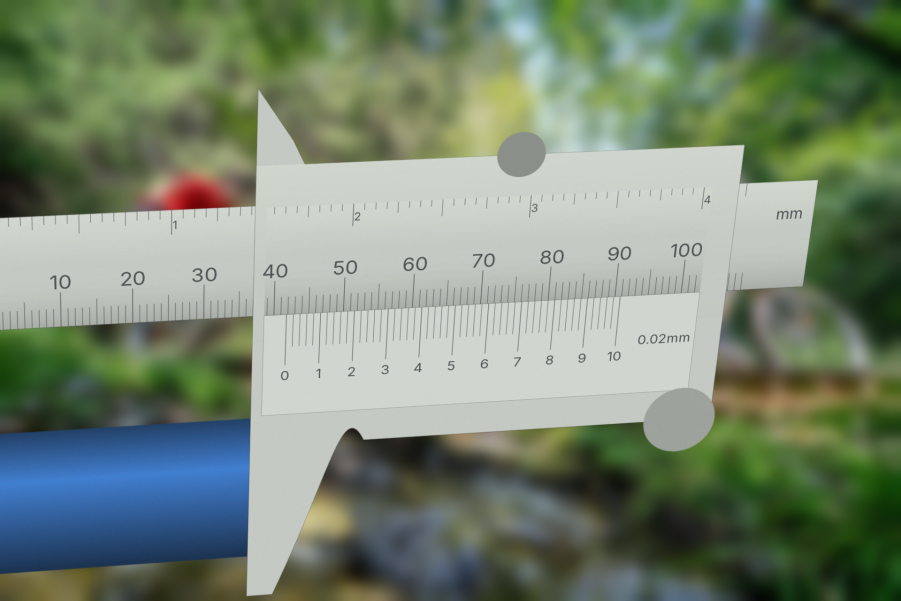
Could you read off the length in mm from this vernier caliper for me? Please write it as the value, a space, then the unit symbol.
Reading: 41.8 mm
